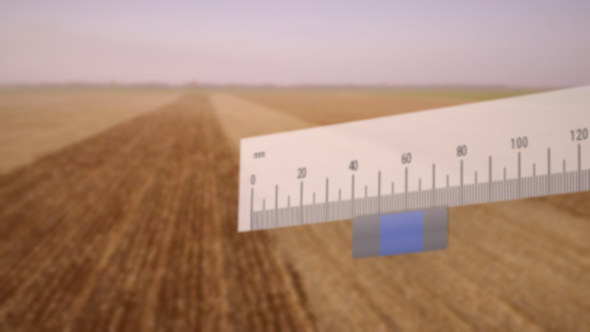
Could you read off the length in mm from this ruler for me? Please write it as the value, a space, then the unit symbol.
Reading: 35 mm
